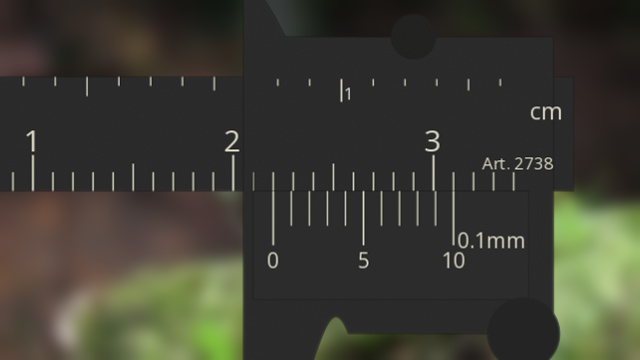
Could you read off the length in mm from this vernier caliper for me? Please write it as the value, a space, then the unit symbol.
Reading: 22.0 mm
